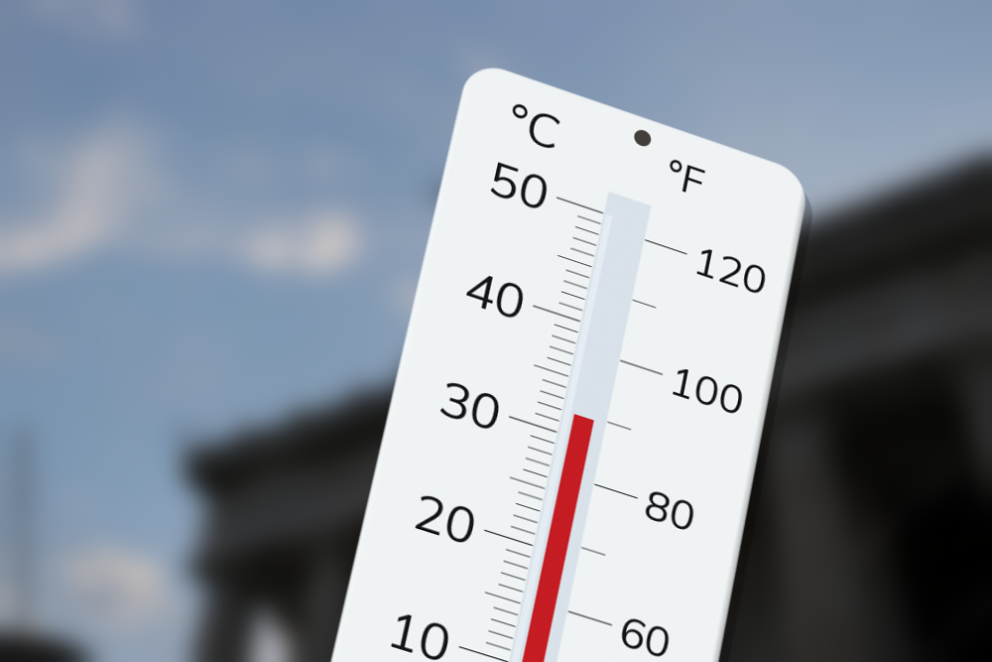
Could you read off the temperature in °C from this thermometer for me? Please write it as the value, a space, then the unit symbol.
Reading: 32 °C
